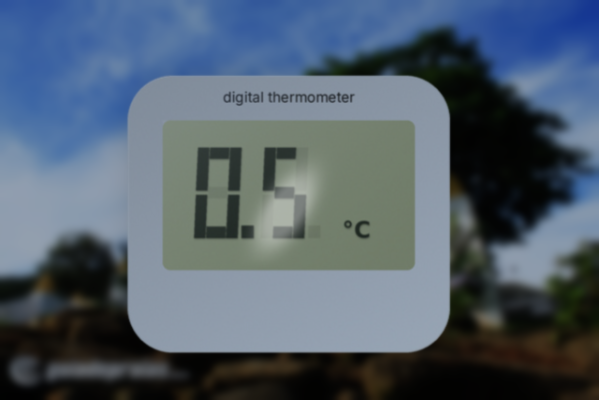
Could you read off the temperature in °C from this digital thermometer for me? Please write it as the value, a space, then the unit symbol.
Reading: 0.5 °C
